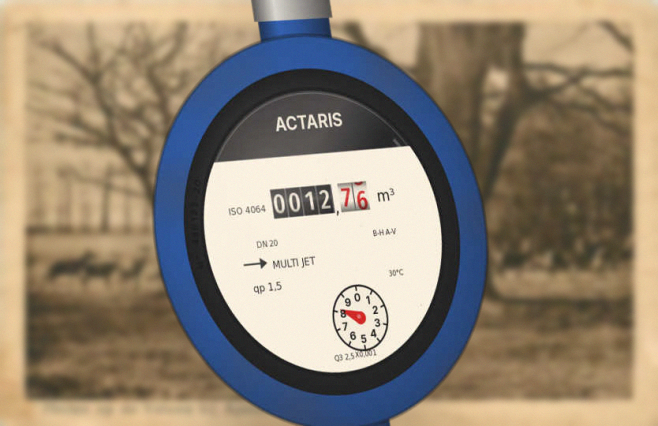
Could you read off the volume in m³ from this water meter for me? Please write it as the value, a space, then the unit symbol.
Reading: 12.758 m³
